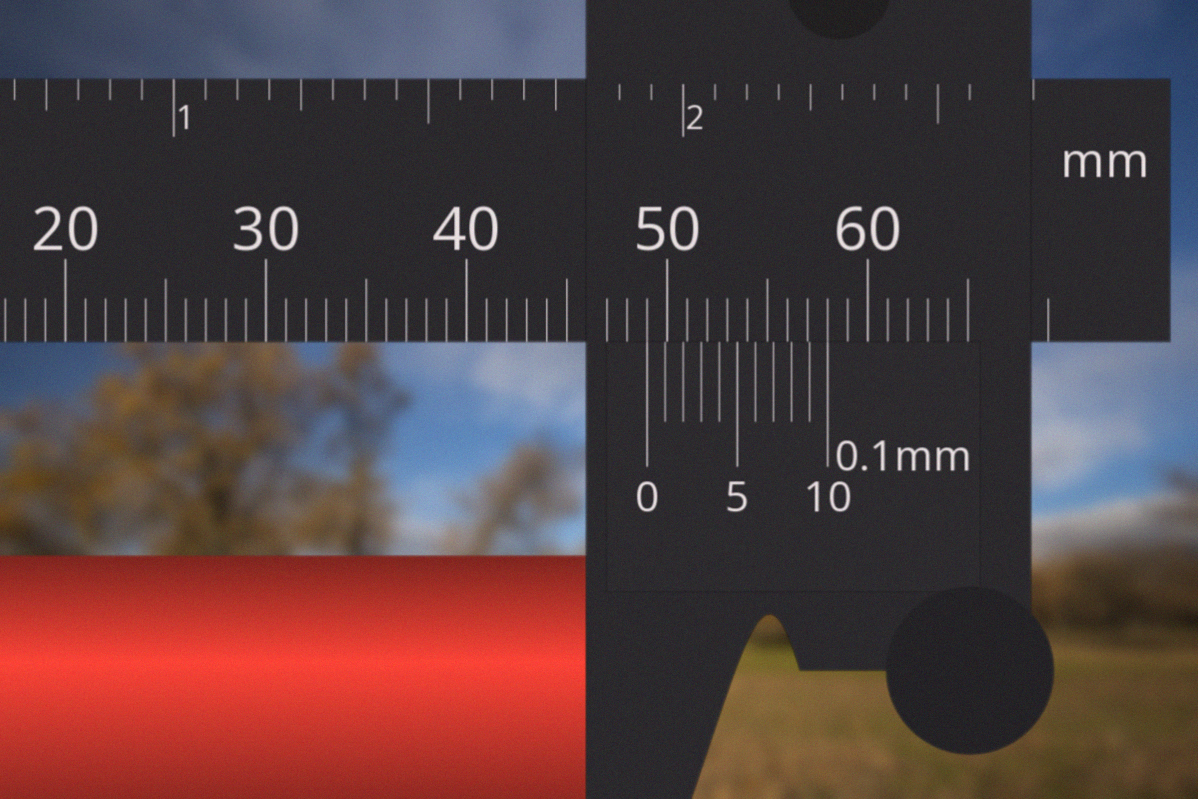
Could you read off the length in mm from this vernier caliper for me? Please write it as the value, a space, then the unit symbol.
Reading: 49.0 mm
